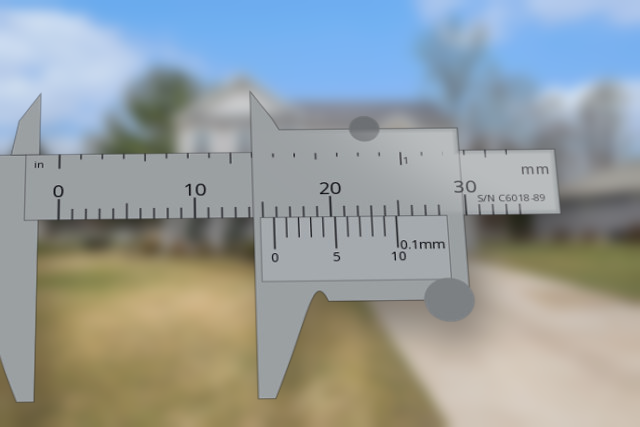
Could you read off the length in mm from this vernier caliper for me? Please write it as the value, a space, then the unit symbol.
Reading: 15.8 mm
